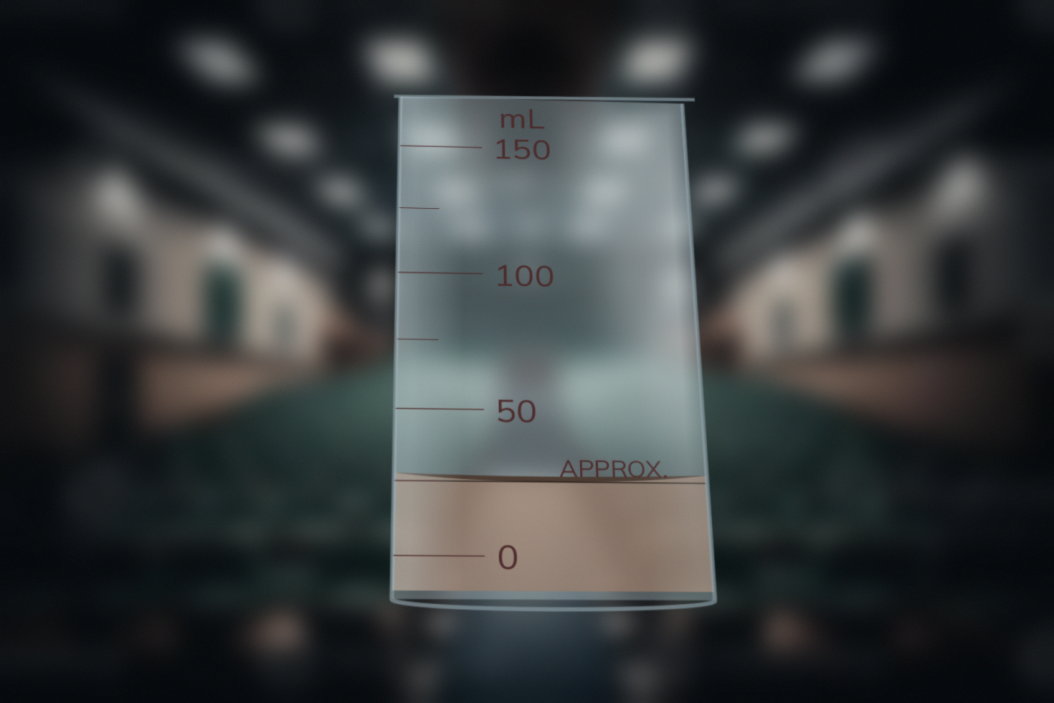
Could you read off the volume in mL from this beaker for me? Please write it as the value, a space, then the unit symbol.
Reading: 25 mL
